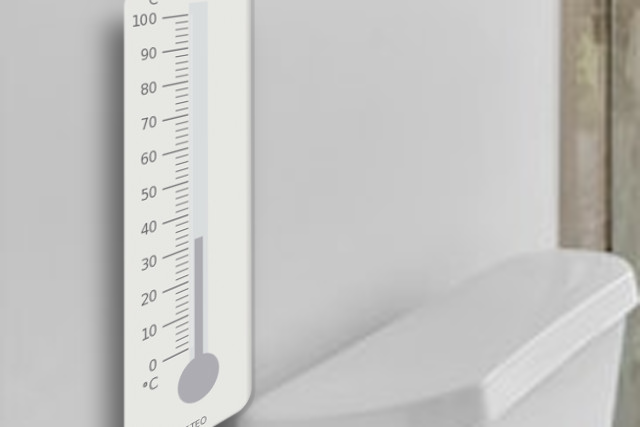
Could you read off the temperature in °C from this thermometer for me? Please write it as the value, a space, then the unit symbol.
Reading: 32 °C
